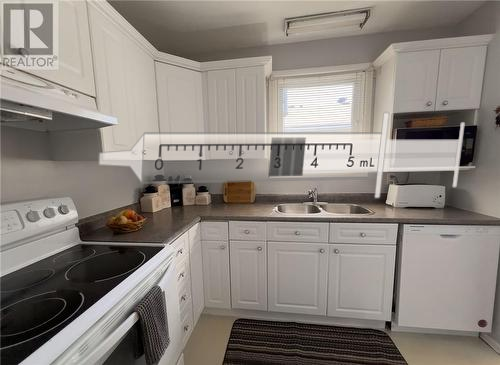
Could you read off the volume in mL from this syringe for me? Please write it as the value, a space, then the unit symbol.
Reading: 2.8 mL
